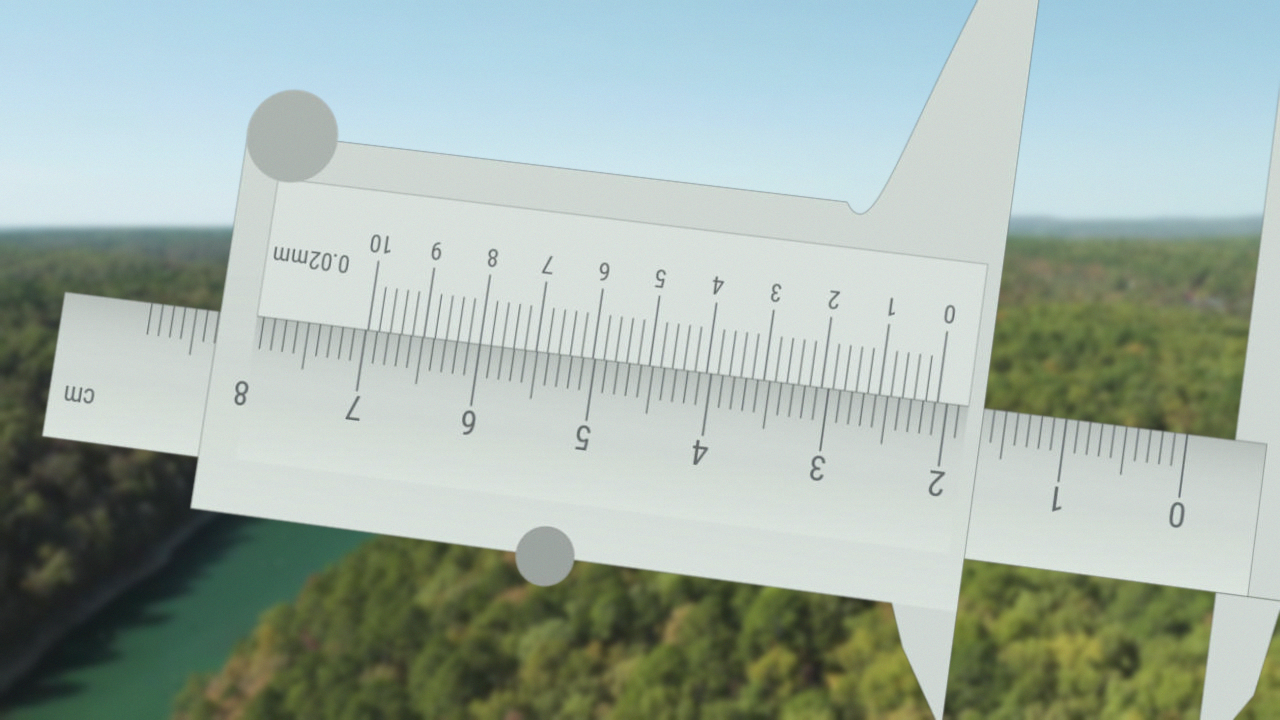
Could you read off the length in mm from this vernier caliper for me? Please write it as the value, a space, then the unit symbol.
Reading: 20.8 mm
